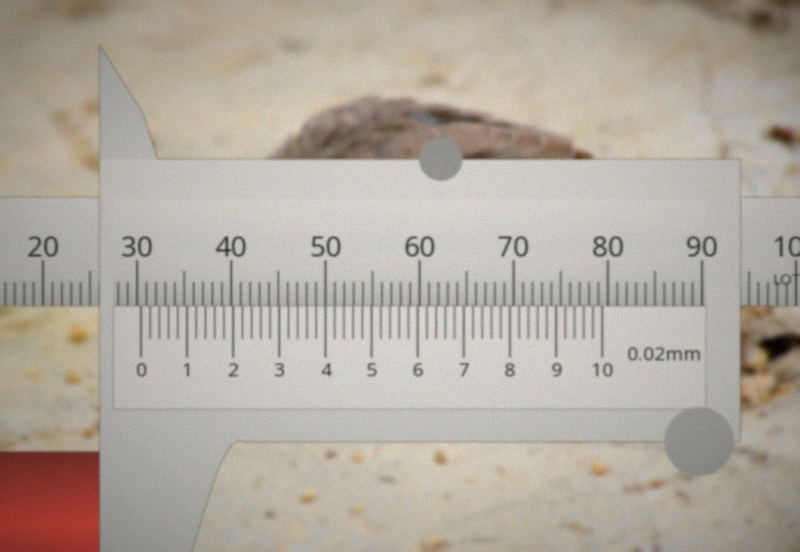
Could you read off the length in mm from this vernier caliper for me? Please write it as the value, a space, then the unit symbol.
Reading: 30.4 mm
